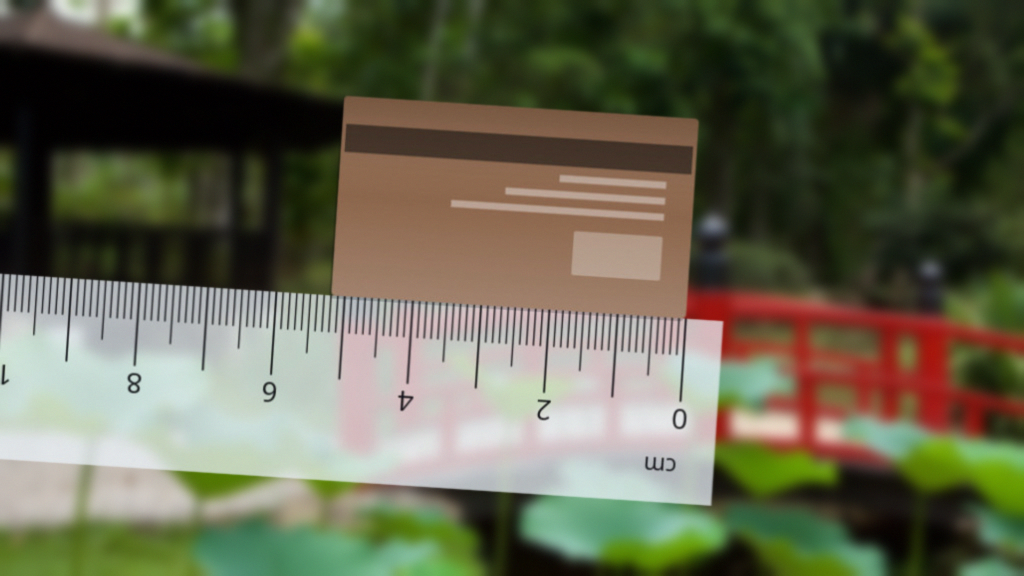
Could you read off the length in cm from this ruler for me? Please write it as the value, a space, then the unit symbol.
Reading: 5.2 cm
